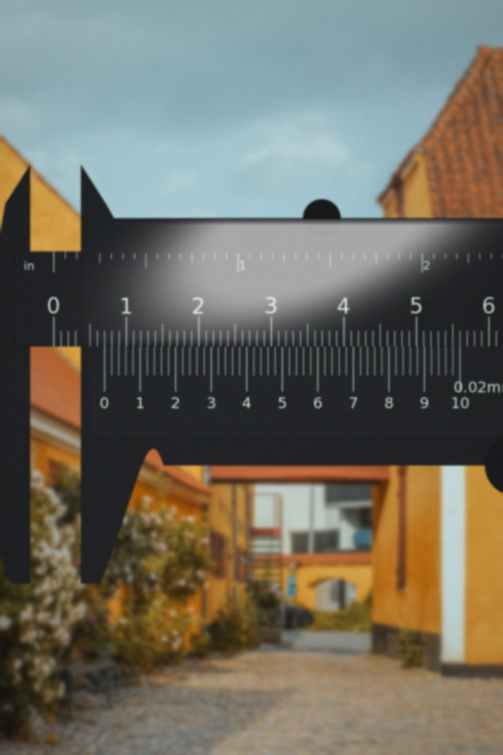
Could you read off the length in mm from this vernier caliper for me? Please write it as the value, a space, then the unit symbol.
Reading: 7.0 mm
